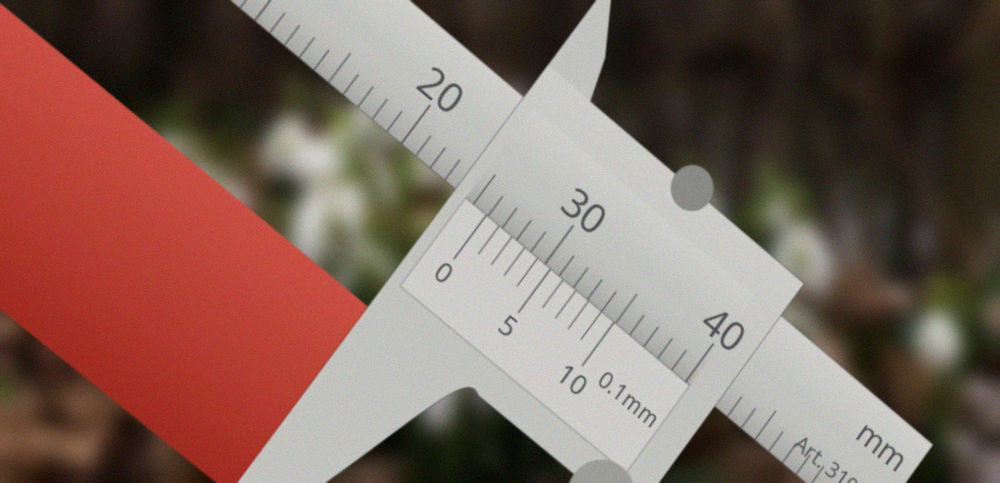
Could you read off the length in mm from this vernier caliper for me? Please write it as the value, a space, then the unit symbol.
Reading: 25.9 mm
